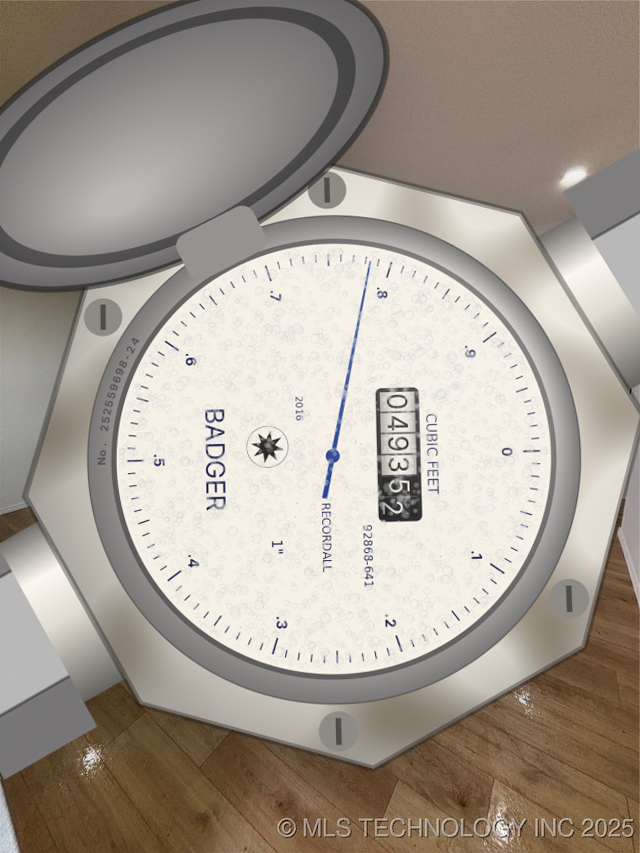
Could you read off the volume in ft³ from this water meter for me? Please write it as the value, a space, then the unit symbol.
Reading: 49351.78 ft³
